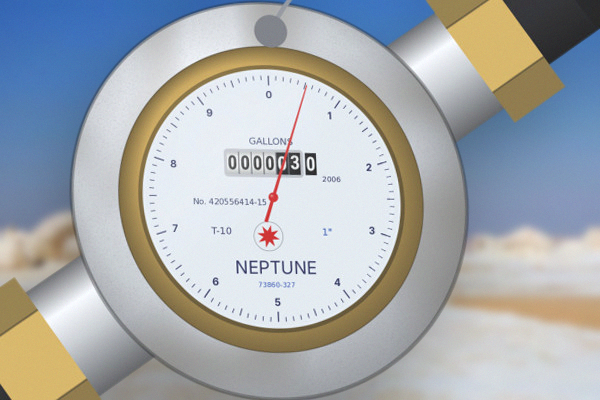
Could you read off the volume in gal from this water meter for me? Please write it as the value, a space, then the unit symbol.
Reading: 30.5 gal
